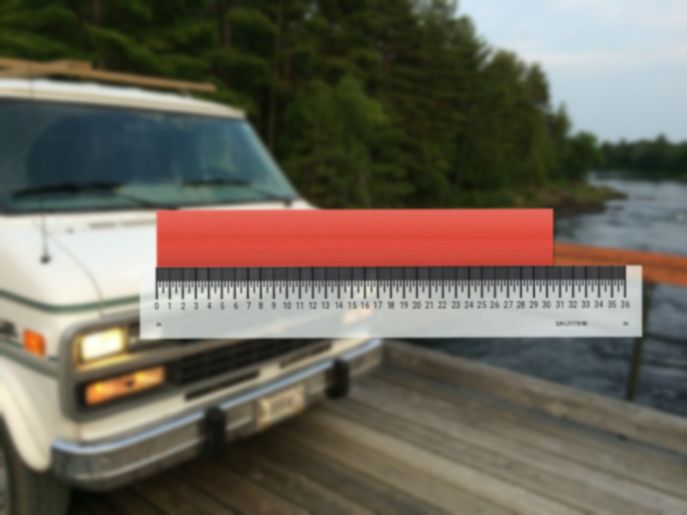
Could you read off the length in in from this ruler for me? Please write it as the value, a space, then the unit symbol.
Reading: 30.5 in
